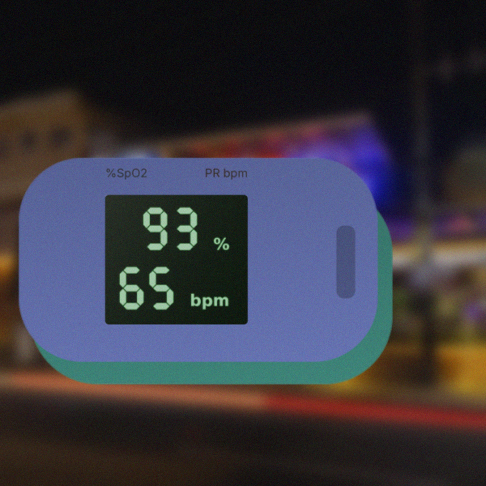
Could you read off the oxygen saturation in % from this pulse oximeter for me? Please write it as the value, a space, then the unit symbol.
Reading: 93 %
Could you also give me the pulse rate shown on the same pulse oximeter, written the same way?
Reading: 65 bpm
